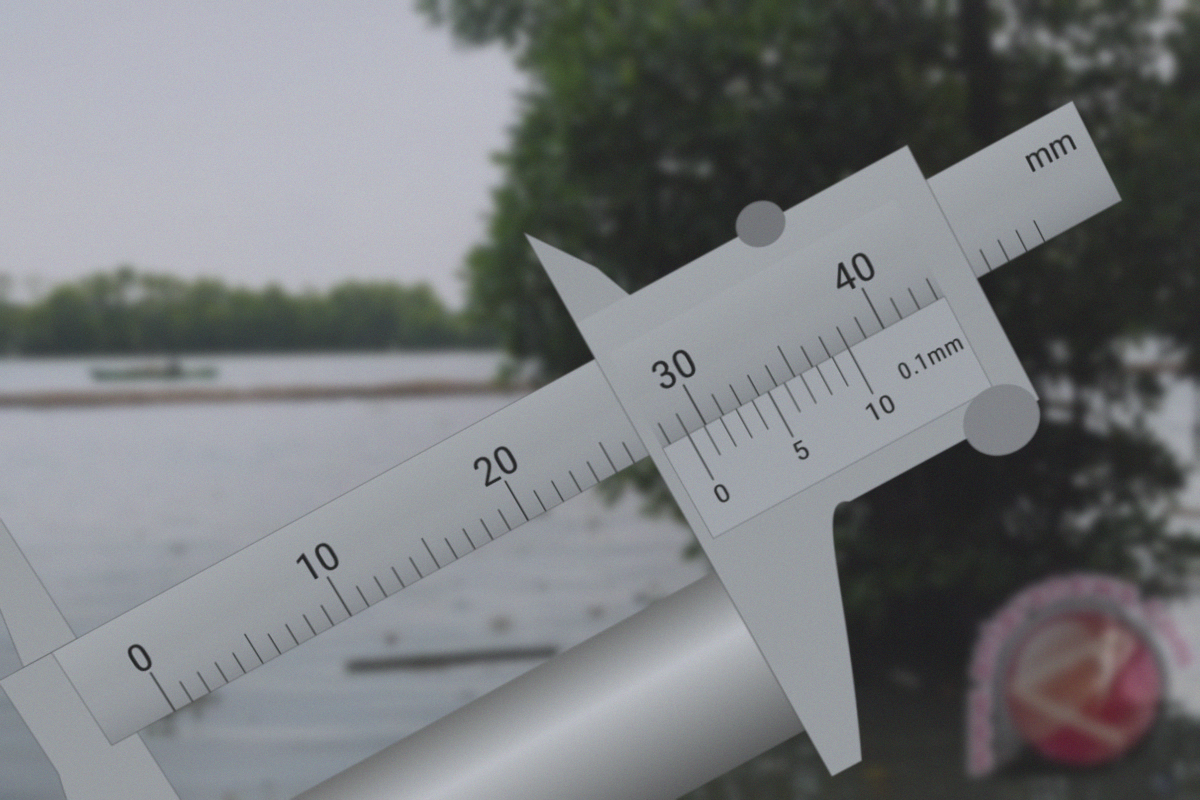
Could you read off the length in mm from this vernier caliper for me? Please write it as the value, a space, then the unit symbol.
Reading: 29.0 mm
